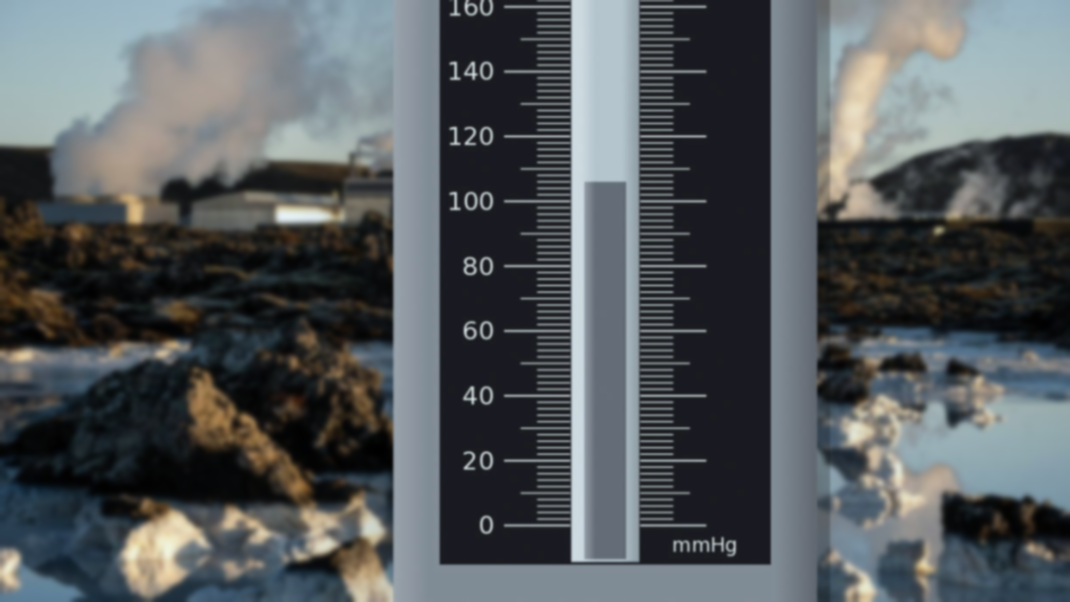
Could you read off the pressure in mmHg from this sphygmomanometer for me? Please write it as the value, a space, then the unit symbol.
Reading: 106 mmHg
